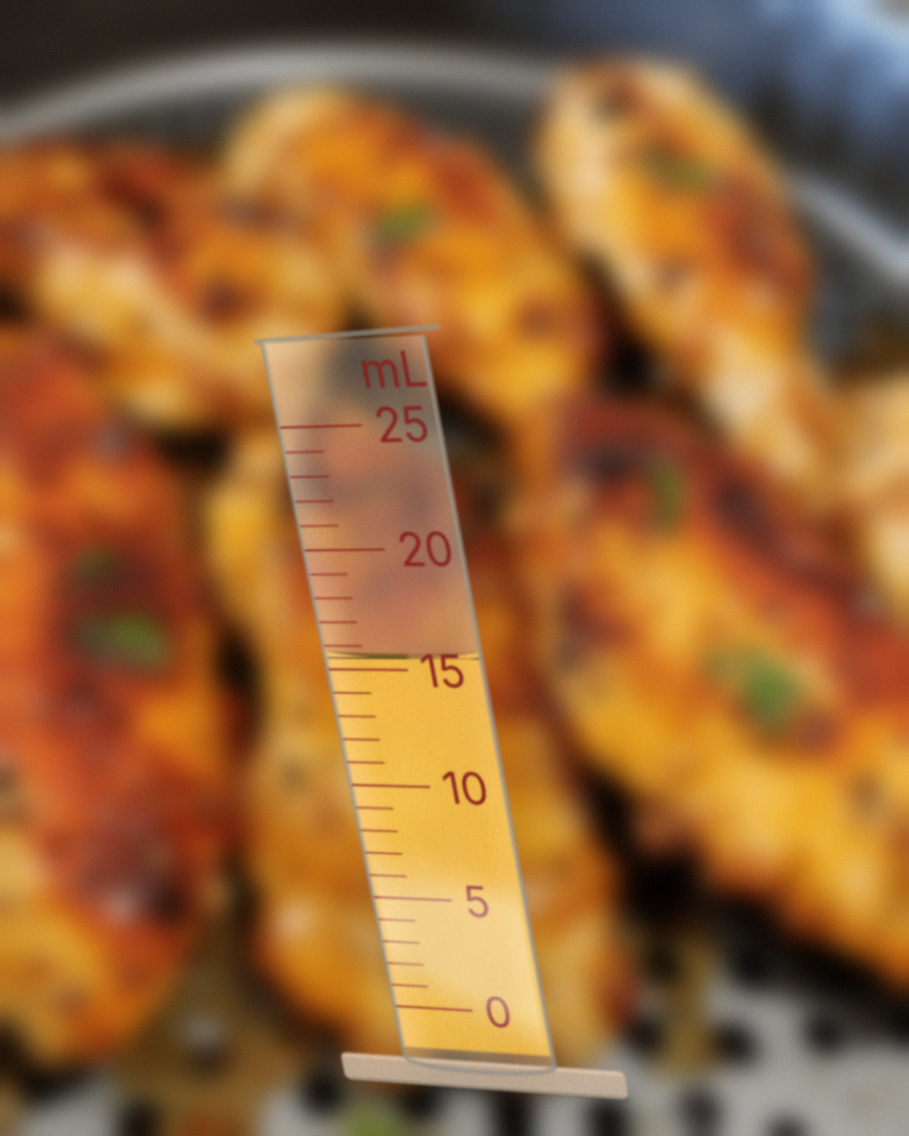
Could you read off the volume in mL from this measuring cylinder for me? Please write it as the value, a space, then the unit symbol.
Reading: 15.5 mL
